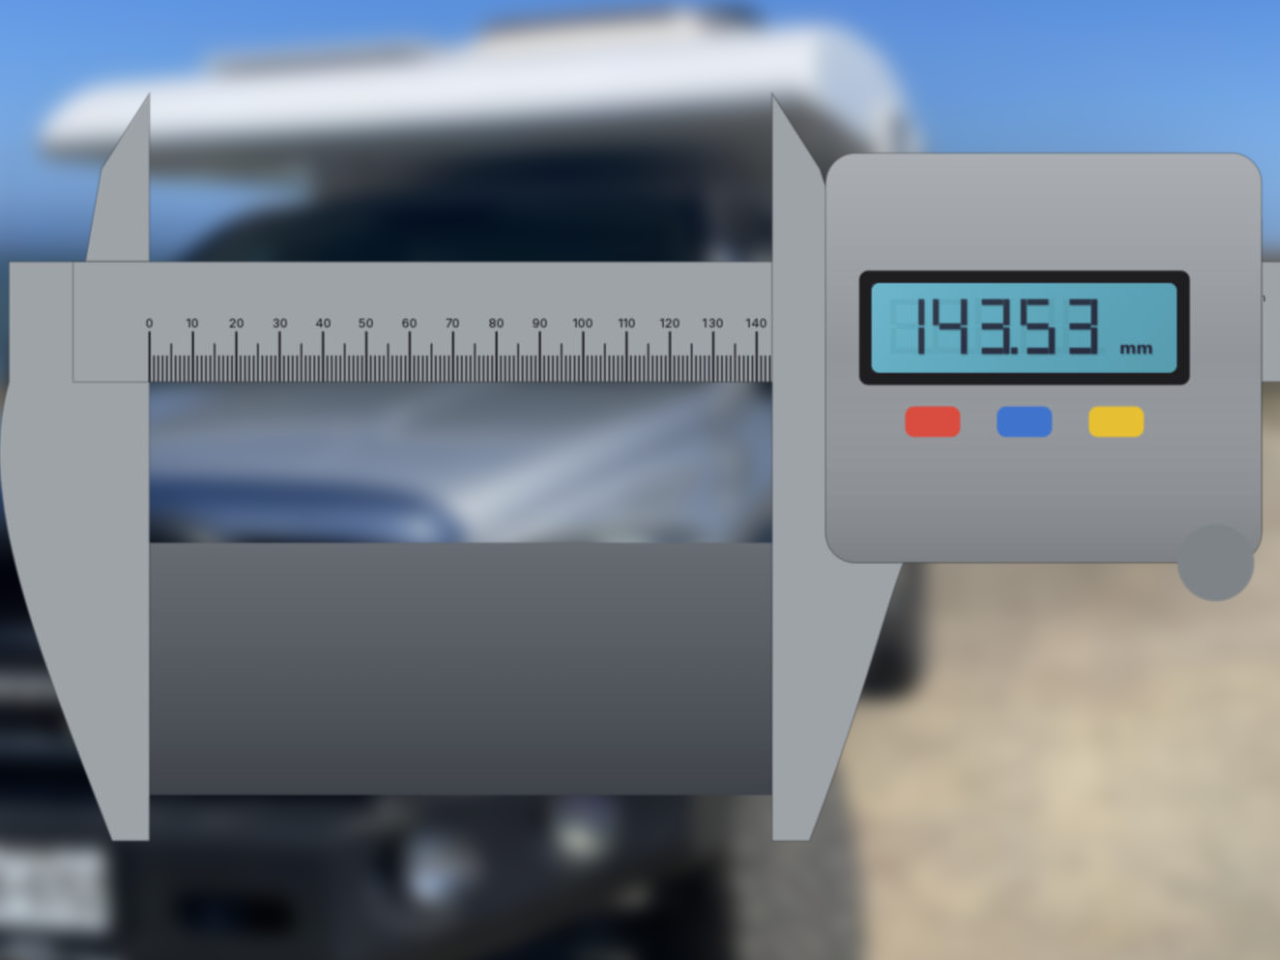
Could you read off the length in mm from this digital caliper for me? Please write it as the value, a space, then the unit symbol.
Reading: 143.53 mm
